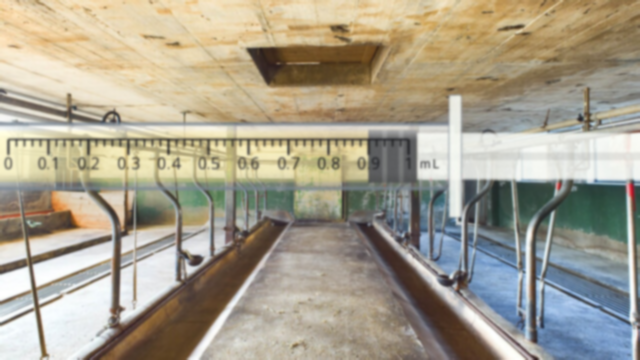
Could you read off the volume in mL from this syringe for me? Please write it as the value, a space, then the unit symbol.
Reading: 0.9 mL
